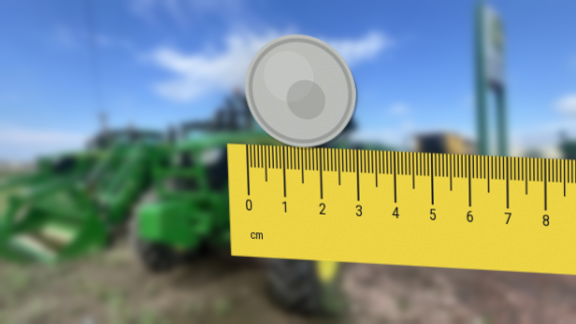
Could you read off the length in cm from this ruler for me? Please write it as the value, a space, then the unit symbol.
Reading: 3 cm
